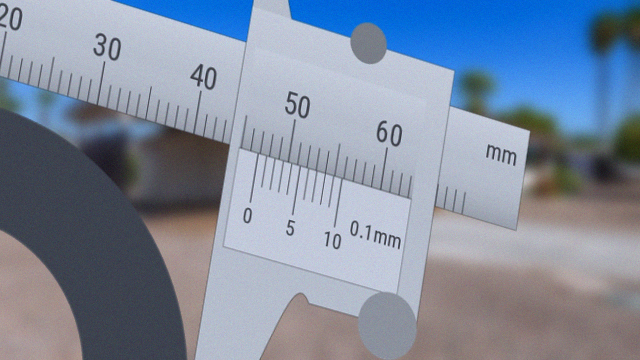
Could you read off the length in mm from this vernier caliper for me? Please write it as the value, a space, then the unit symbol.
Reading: 46.8 mm
